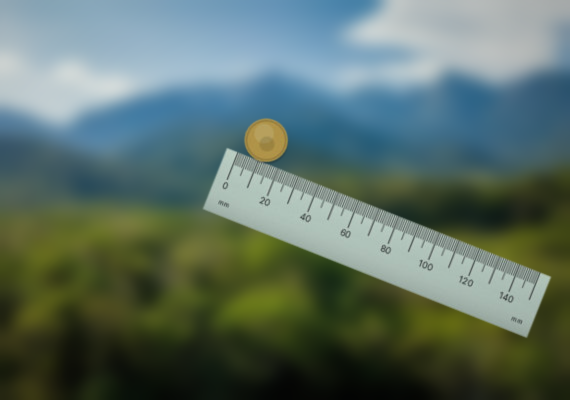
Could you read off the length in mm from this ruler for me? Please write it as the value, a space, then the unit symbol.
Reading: 20 mm
